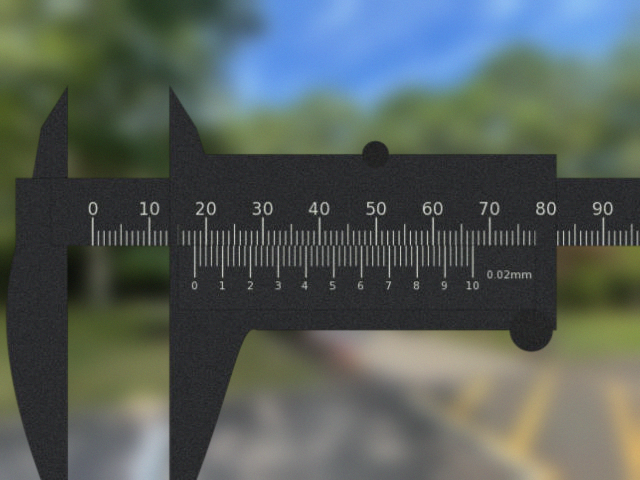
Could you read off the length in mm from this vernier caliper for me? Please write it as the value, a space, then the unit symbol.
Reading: 18.0 mm
